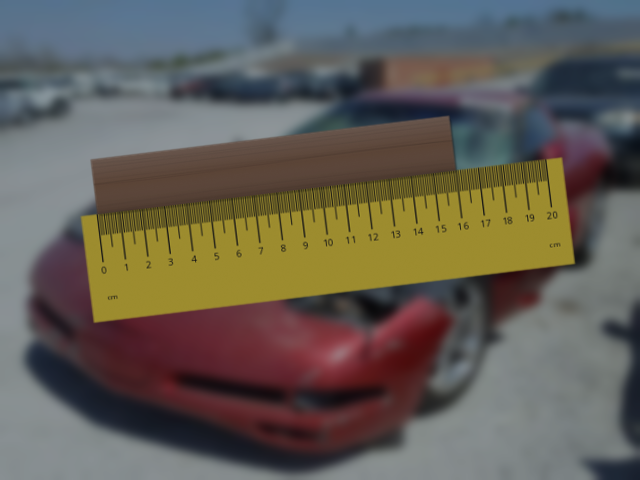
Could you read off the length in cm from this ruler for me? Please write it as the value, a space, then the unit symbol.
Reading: 16 cm
